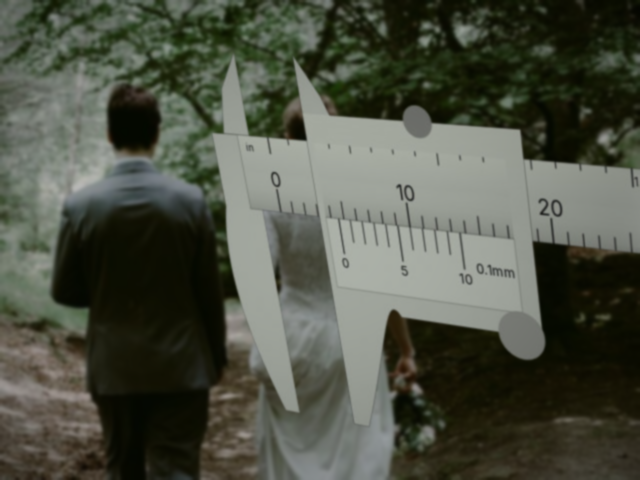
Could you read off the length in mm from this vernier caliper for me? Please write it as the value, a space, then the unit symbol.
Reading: 4.6 mm
